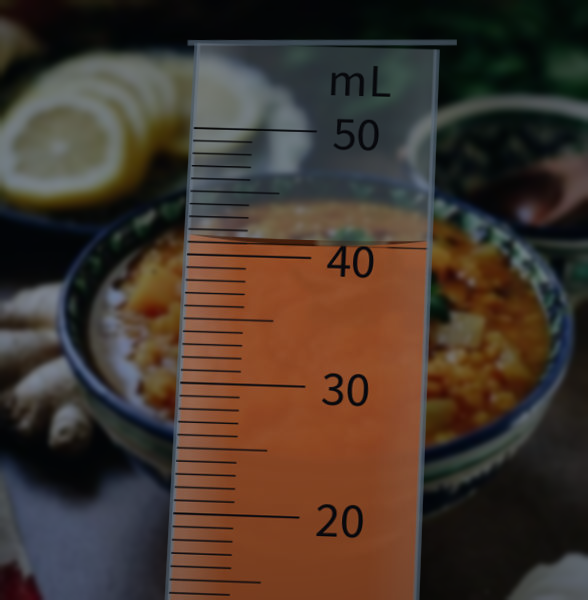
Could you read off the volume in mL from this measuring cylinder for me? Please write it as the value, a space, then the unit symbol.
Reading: 41 mL
